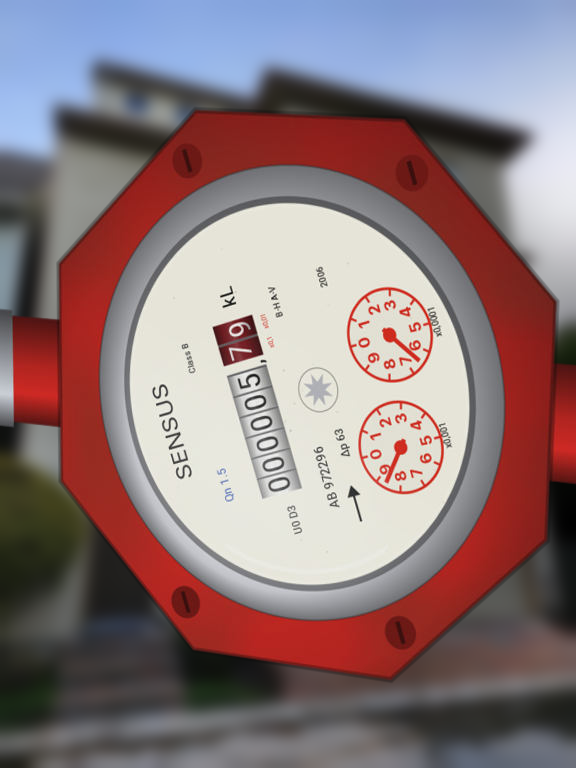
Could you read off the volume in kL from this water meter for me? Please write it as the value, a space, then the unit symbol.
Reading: 5.7886 kL
